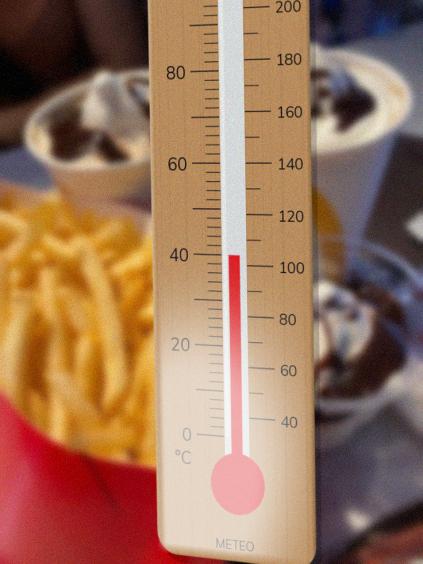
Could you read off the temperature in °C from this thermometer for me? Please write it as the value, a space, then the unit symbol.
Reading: 40 °C
